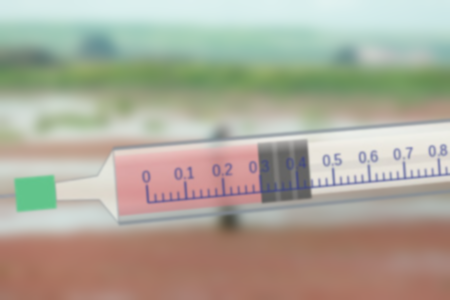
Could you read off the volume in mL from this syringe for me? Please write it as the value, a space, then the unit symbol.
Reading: 0.3 mL
